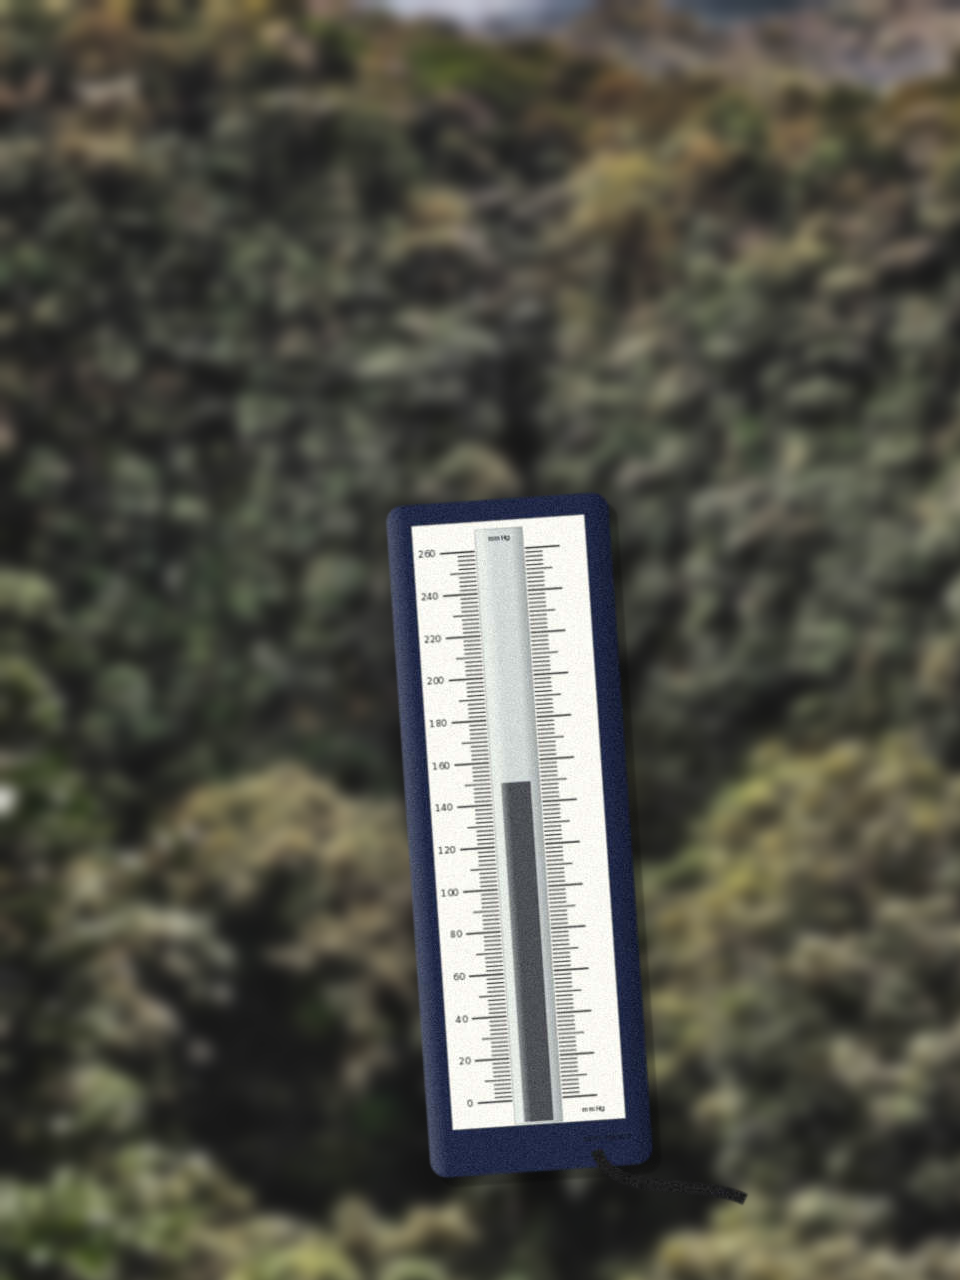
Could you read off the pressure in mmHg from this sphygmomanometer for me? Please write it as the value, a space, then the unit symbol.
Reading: 150 mmHg
